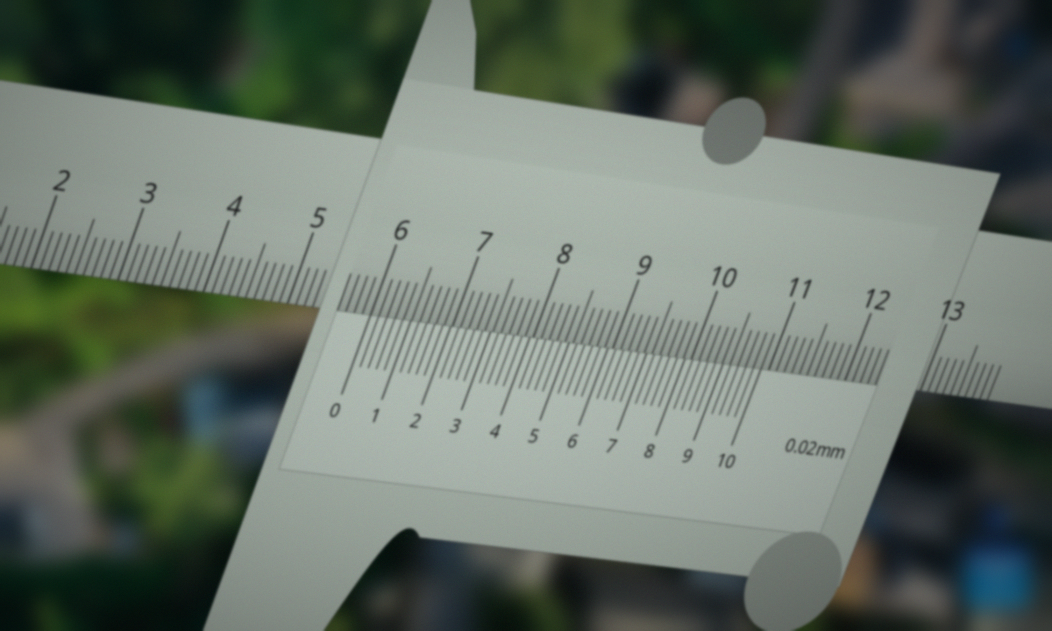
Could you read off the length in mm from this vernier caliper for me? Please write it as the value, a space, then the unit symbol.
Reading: 60.0 mm
